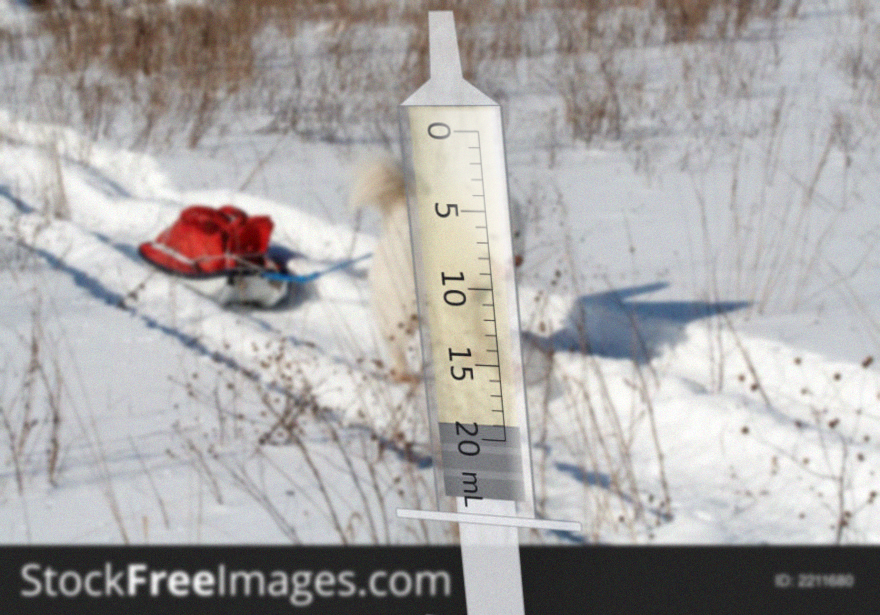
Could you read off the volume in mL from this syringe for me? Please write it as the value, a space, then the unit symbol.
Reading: 19 mL
